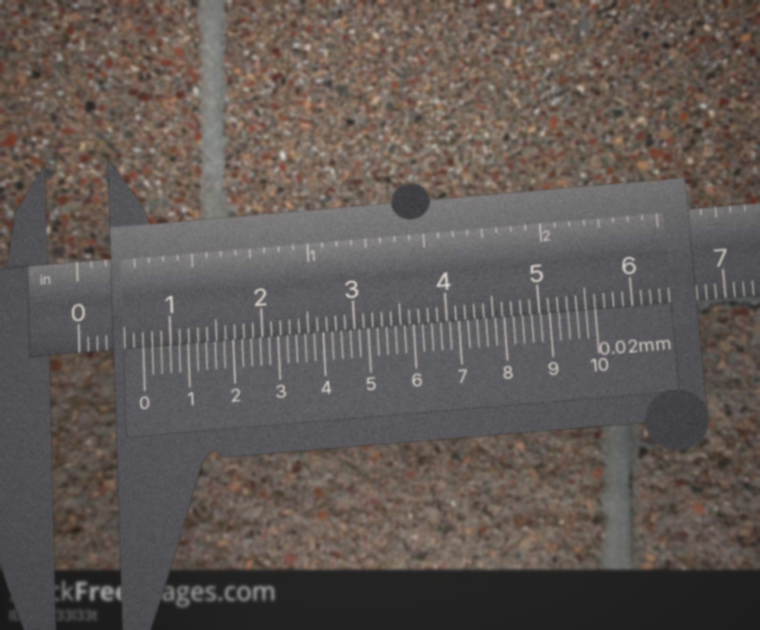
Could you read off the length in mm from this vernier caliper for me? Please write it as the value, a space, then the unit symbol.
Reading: 7.0 mm
